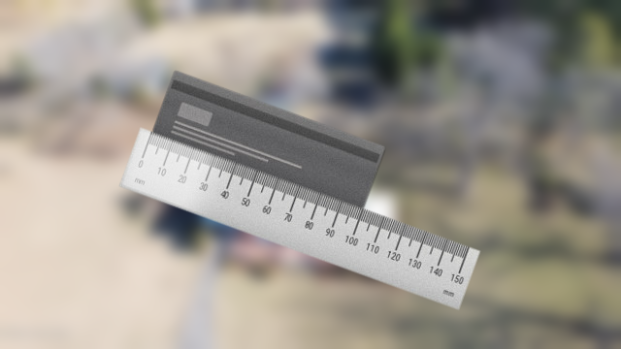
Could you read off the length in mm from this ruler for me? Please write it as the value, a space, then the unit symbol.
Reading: 100 mm
